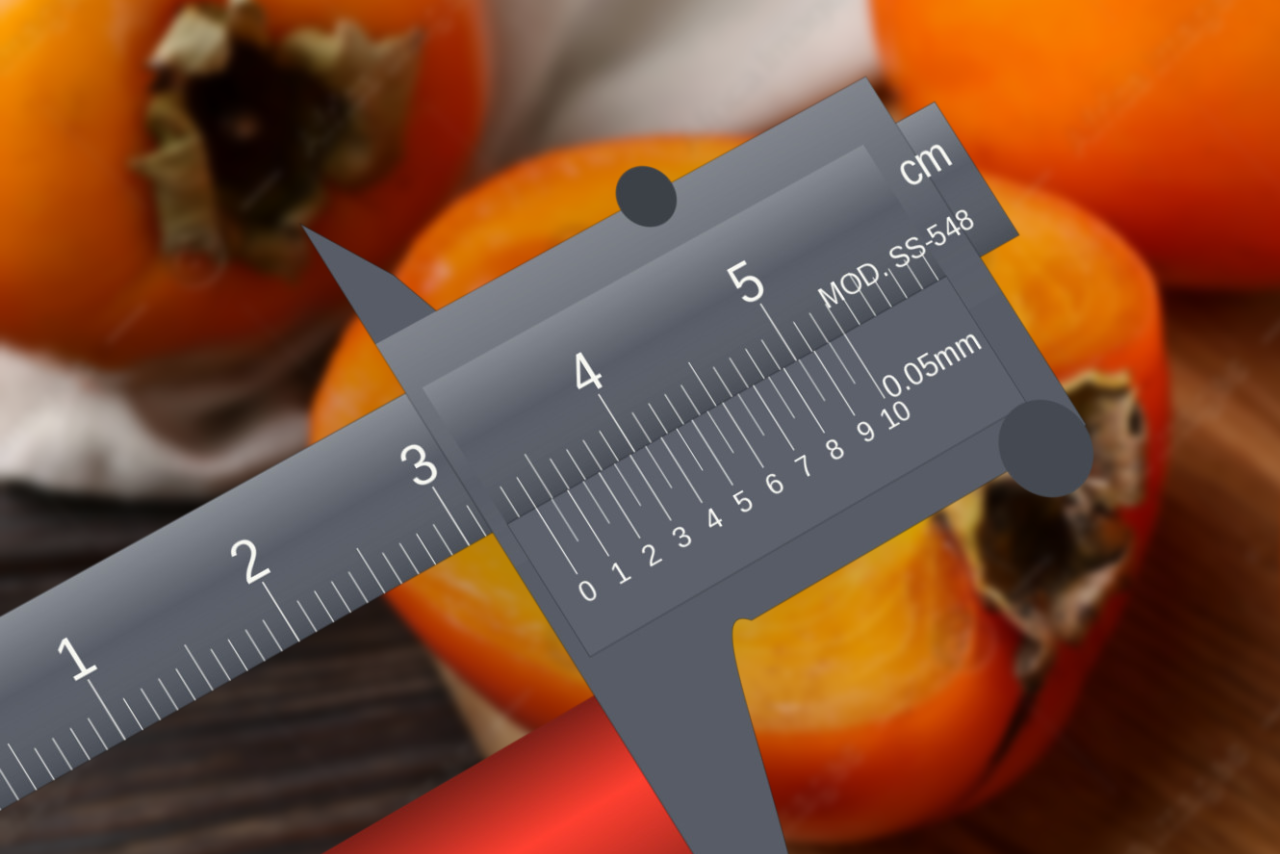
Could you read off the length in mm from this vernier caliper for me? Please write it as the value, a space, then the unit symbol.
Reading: 34.0 mm
